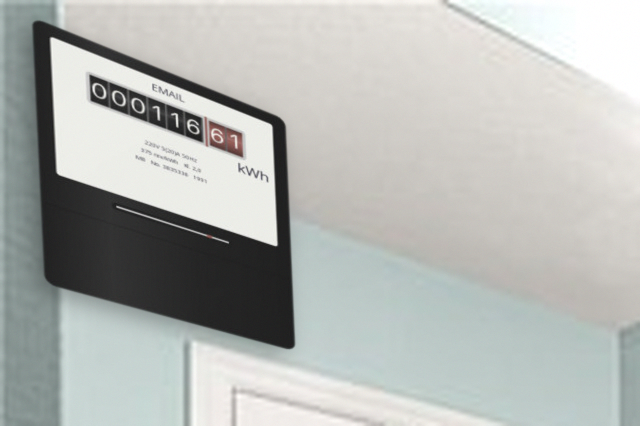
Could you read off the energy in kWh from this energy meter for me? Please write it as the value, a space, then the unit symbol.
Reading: 116.61 kWh
